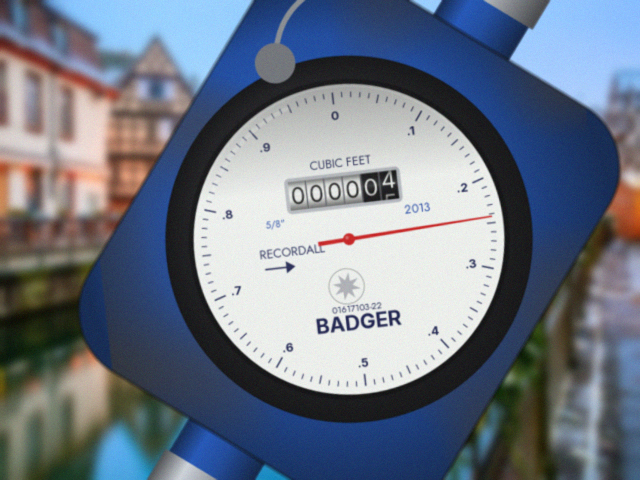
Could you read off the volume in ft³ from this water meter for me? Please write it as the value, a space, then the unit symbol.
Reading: 4.24 ft³
